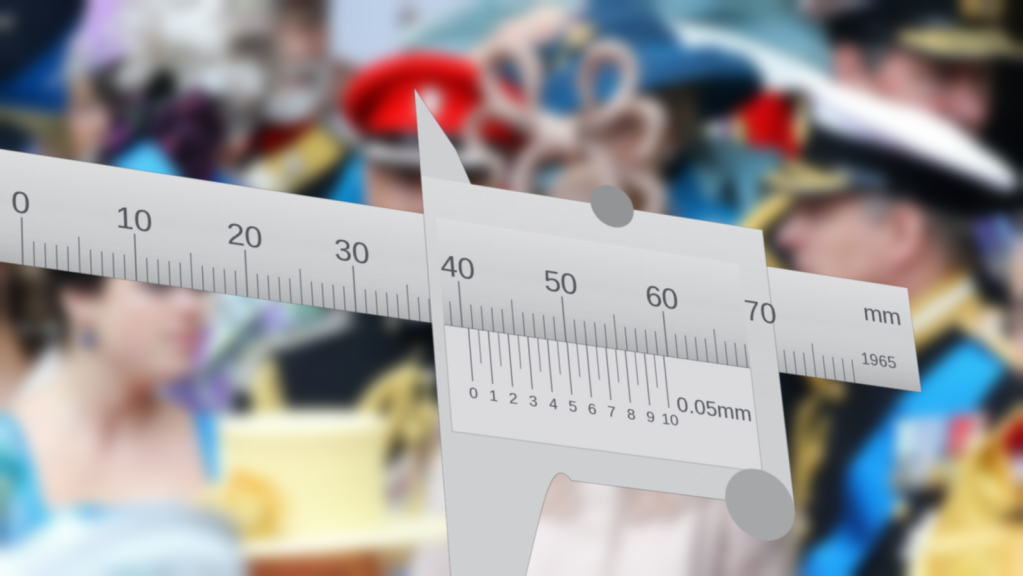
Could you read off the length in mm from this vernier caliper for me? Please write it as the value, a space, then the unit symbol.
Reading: 40.6 mm
